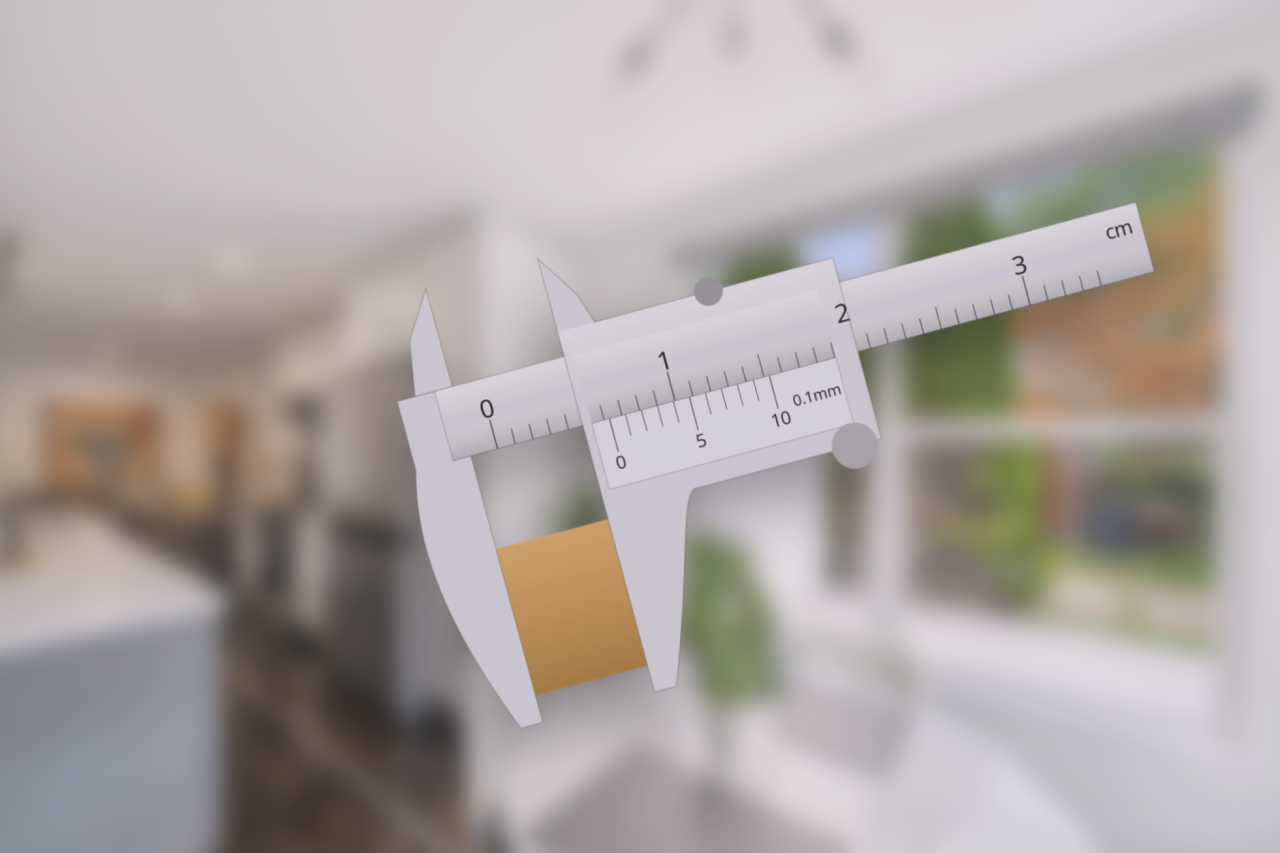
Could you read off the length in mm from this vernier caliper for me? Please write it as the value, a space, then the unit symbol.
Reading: 6.3 mm
